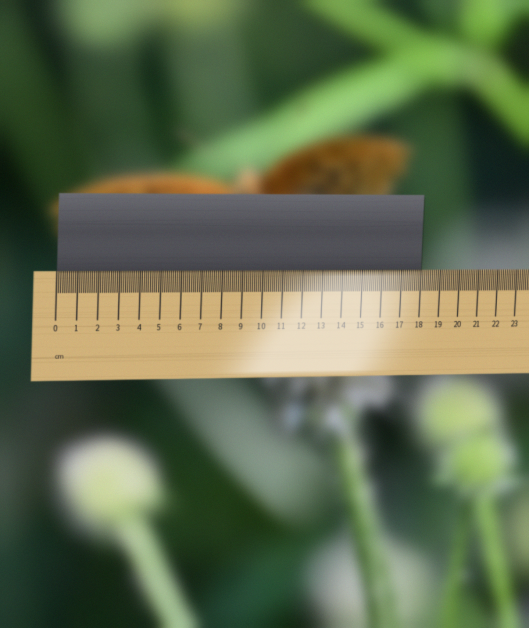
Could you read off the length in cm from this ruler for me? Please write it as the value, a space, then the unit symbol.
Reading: 18 cm
